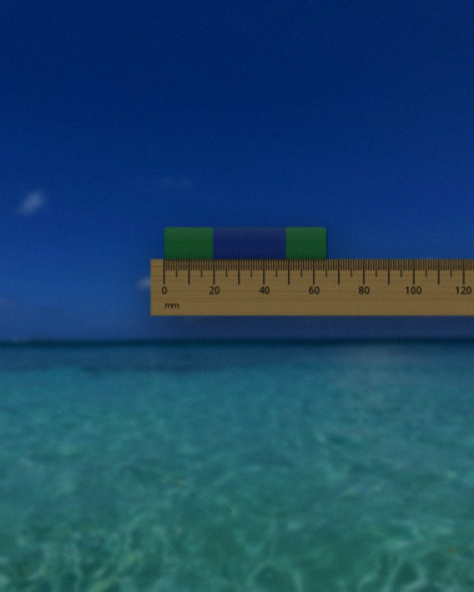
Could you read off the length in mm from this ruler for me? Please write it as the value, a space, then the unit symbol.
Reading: 65 mm
